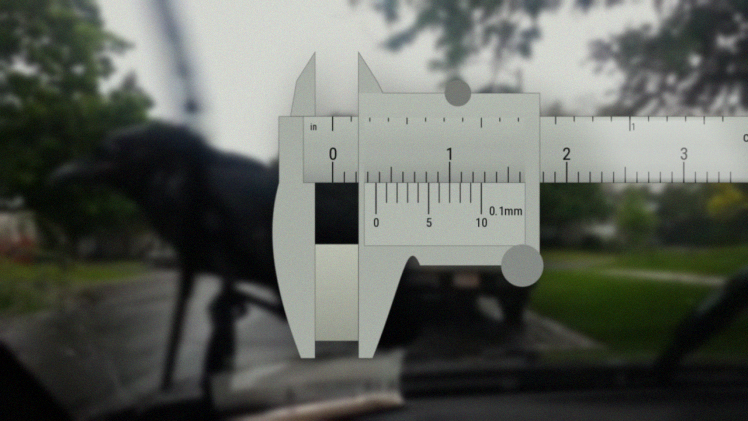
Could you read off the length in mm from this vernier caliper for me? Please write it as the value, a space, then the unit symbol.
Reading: 3.7 mm
